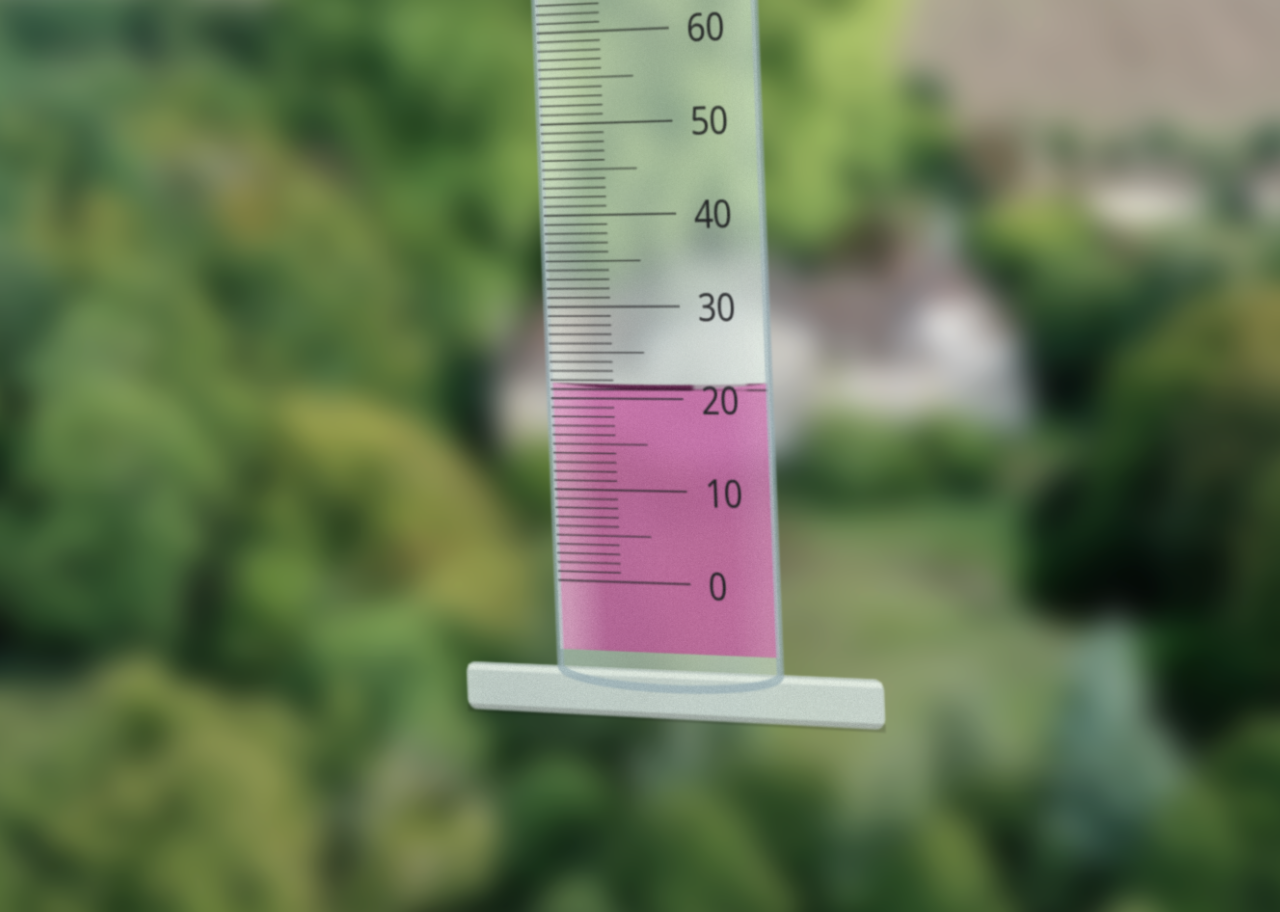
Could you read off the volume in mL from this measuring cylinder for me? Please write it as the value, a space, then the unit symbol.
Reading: 21 mL
